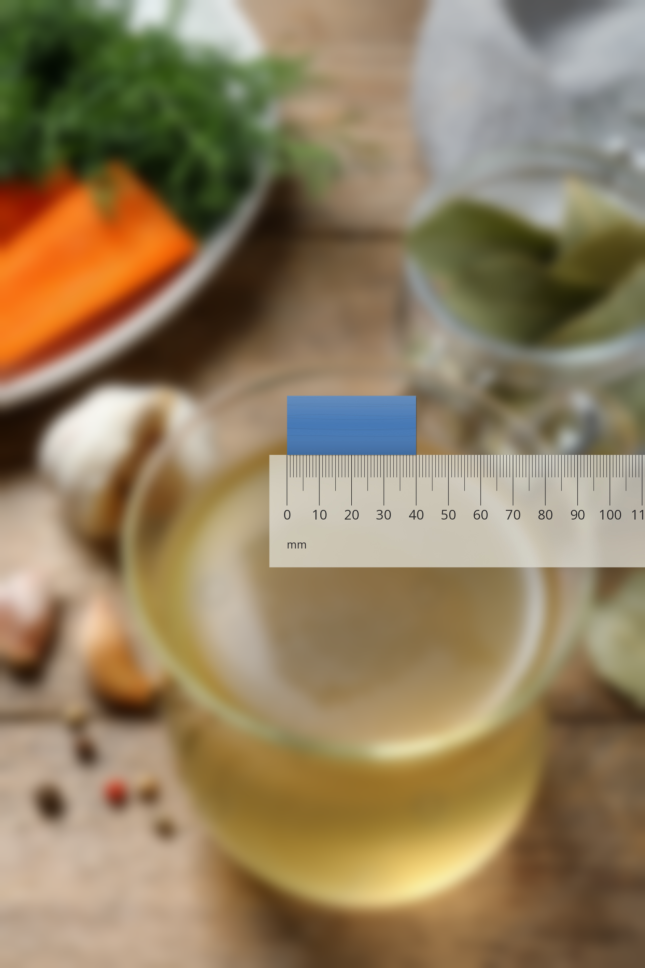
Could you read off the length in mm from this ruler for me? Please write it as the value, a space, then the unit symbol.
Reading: 40 mm
